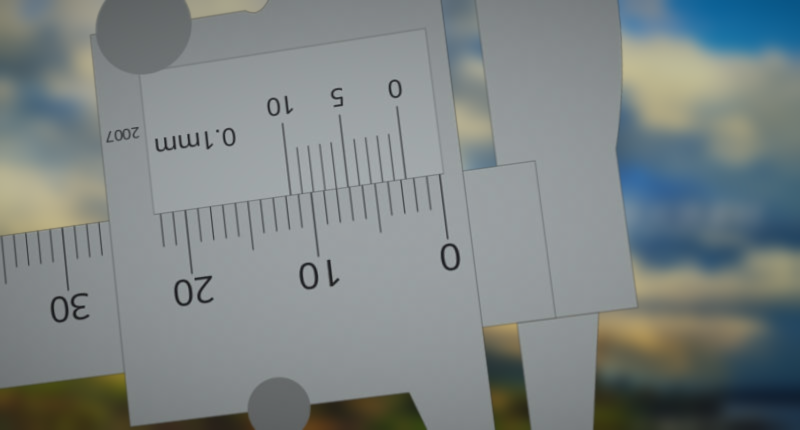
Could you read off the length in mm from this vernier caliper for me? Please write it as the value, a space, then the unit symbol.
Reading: 2.6 mm
